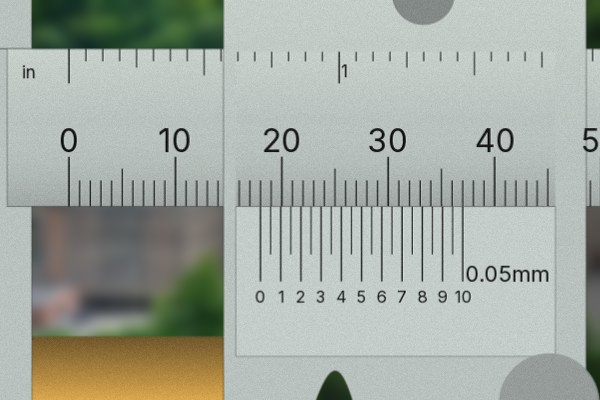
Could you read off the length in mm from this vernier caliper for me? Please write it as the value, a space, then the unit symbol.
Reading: 18.0 mm
